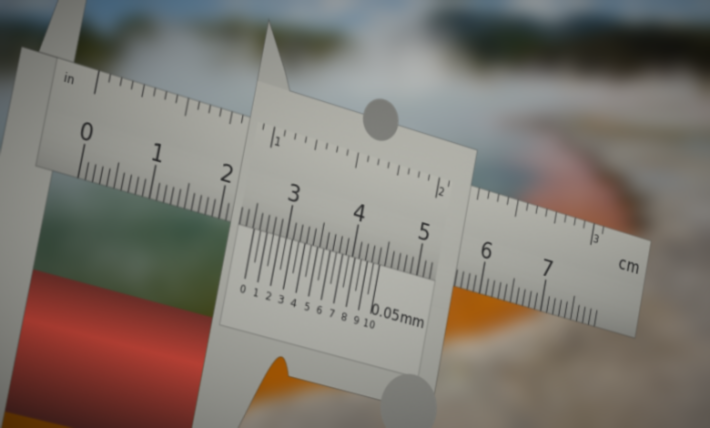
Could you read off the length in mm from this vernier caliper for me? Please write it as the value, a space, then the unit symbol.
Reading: 25.2 mm
